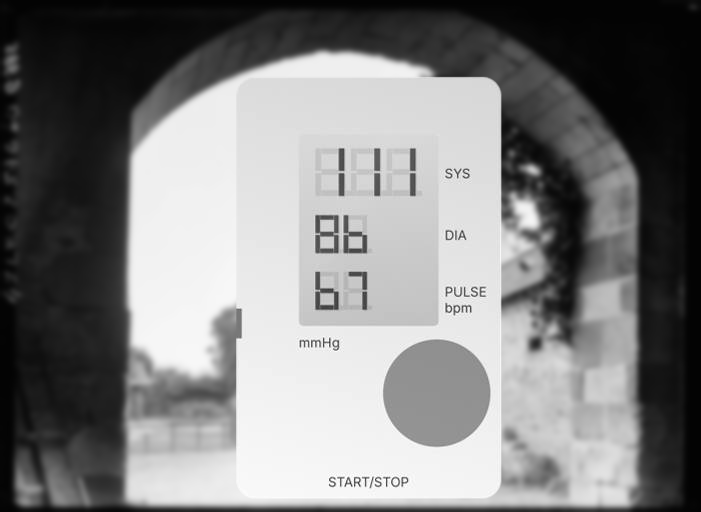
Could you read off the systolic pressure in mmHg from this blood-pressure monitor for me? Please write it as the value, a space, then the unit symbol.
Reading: 111 mmHg
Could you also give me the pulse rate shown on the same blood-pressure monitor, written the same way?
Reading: 67 bpm
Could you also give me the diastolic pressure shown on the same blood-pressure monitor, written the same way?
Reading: 86 mmHg
